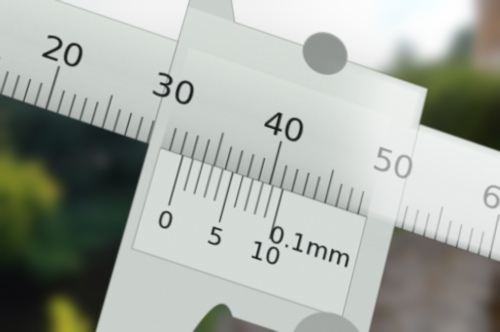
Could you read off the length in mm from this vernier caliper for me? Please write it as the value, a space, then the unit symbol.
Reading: 32.2 mm
